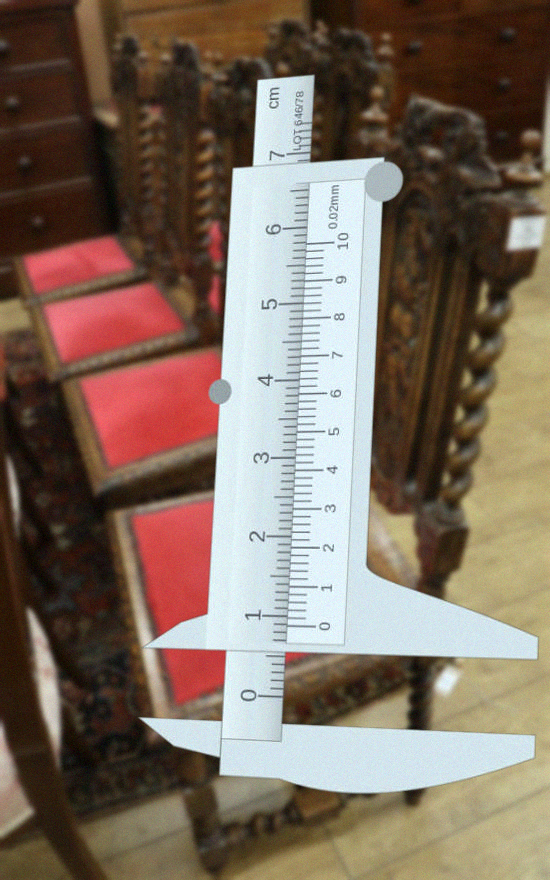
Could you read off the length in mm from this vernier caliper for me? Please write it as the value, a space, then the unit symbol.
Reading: 8.8 mm
